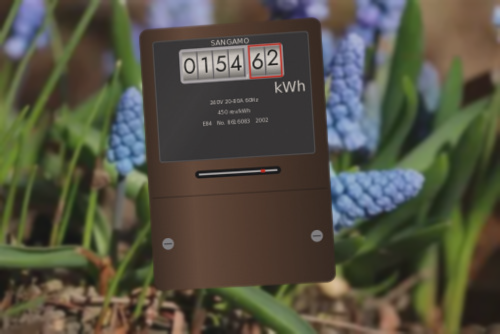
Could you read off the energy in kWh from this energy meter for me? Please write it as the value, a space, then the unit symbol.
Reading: 154.62 kWh
